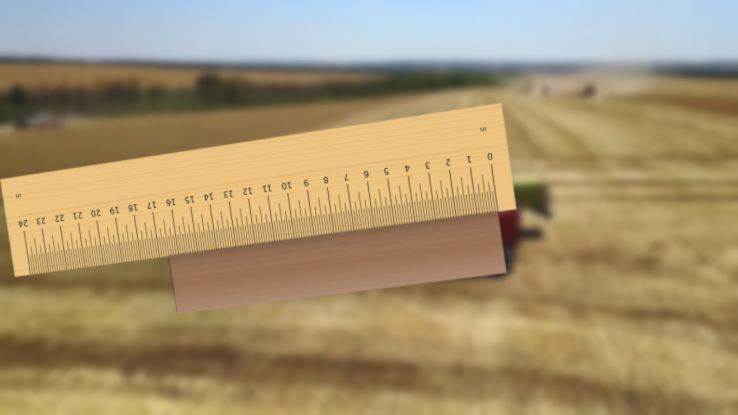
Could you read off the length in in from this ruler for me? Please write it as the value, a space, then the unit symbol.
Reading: 16.5 in
